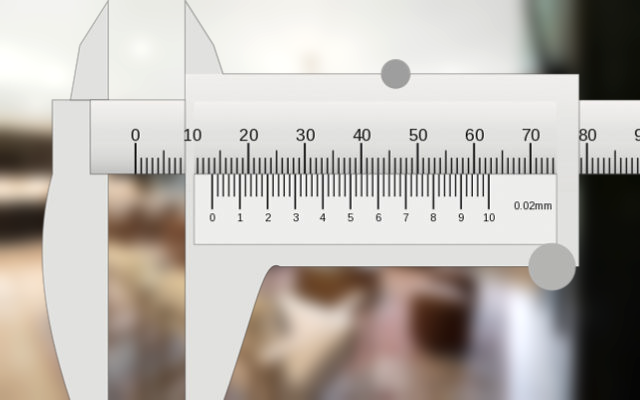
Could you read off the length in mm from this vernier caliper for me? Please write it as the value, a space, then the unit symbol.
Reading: 13.6 mm
